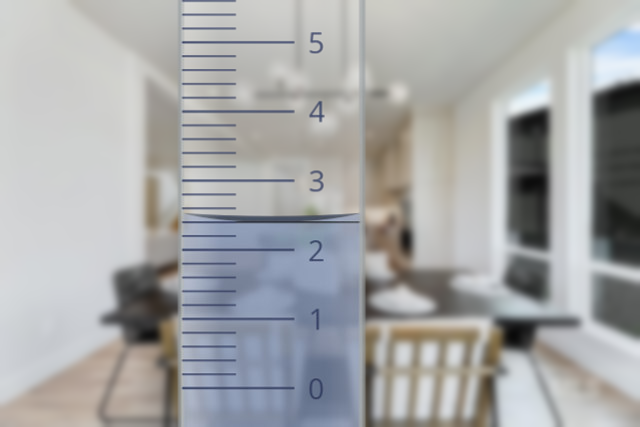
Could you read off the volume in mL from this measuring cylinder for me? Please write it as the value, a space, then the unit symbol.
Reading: 2.4 mL
